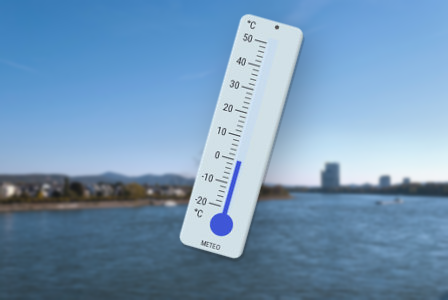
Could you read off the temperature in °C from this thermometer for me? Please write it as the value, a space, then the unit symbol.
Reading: 0 °C
